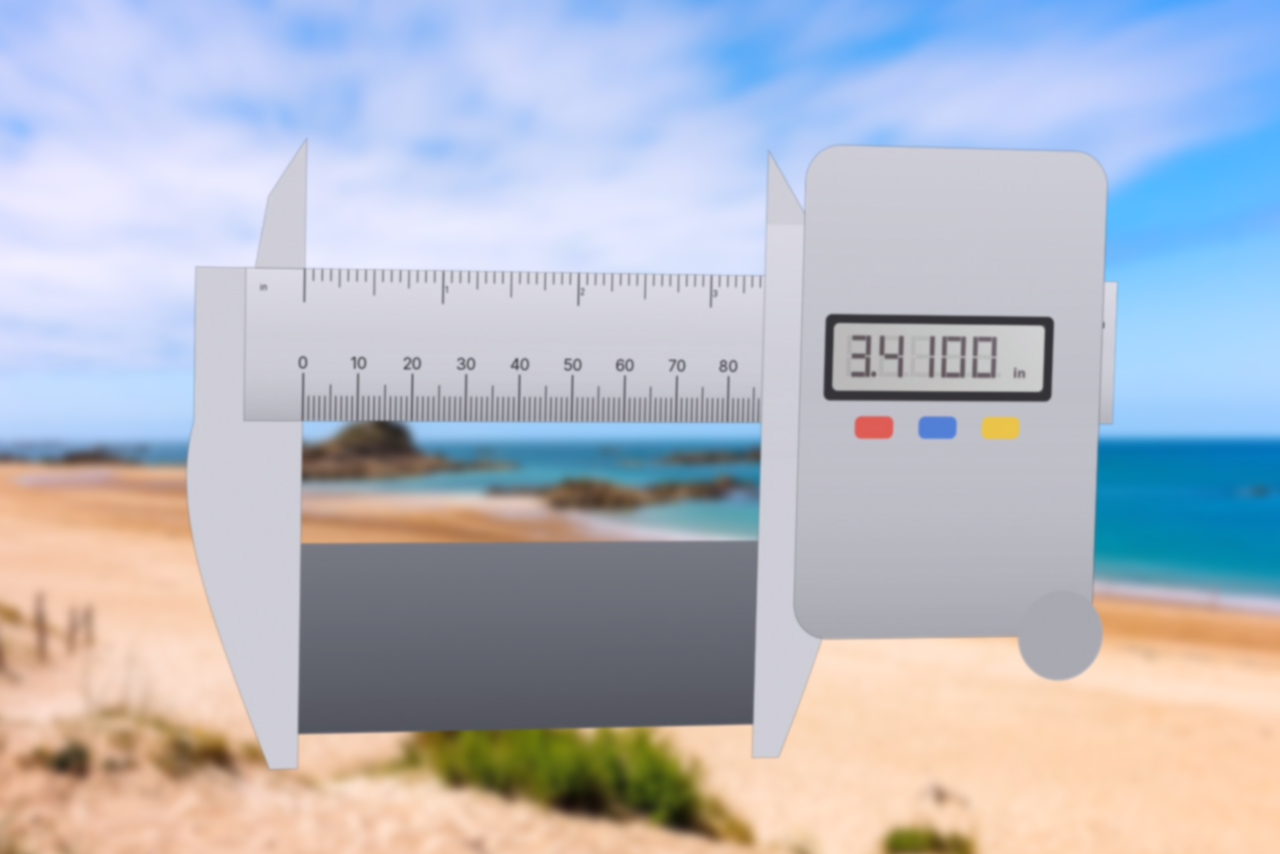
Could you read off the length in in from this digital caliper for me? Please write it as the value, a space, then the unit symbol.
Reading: 3.4100 in
